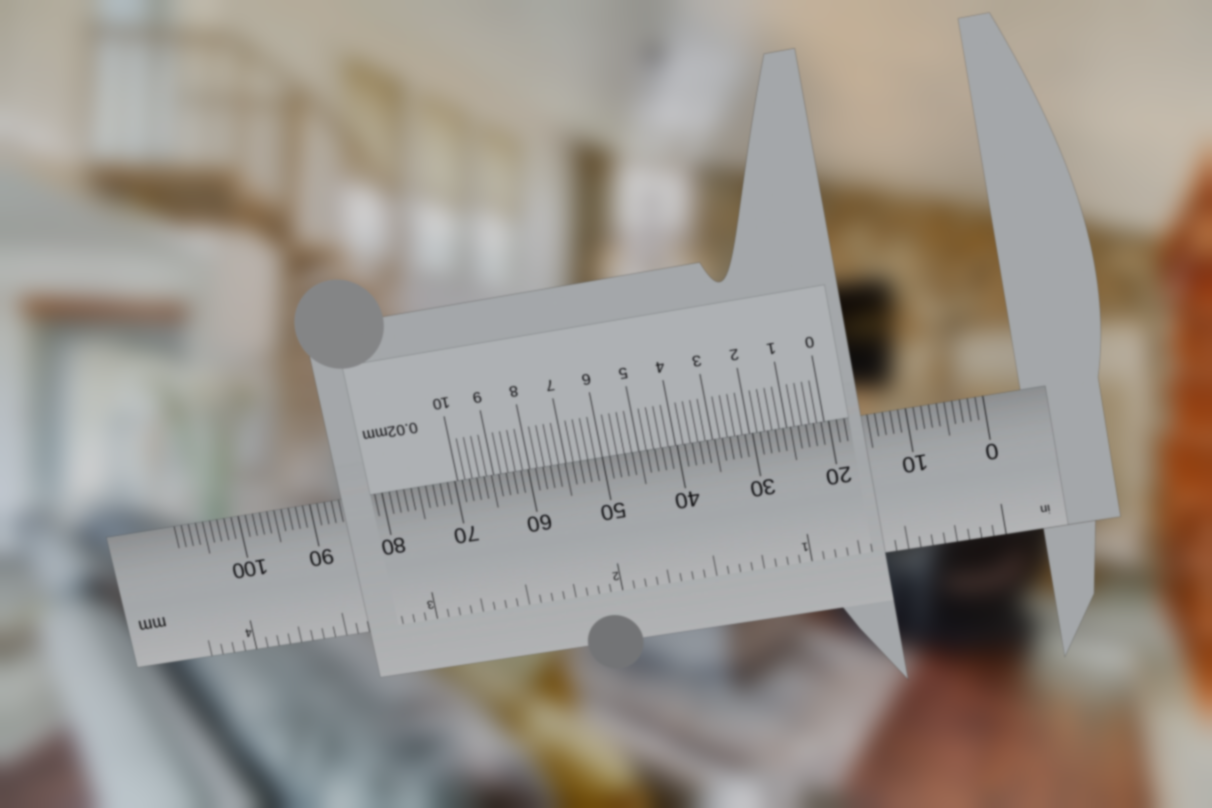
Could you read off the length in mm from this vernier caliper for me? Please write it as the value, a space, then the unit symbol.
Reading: 20.6 mm
